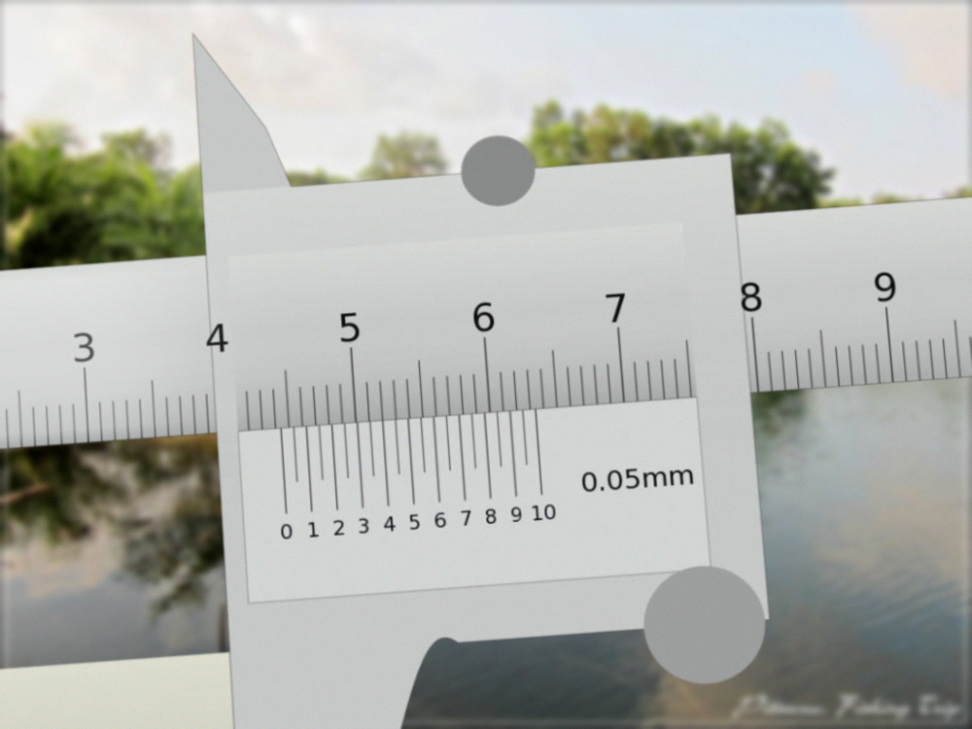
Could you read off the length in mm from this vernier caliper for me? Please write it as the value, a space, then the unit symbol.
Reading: 44.4 mm
